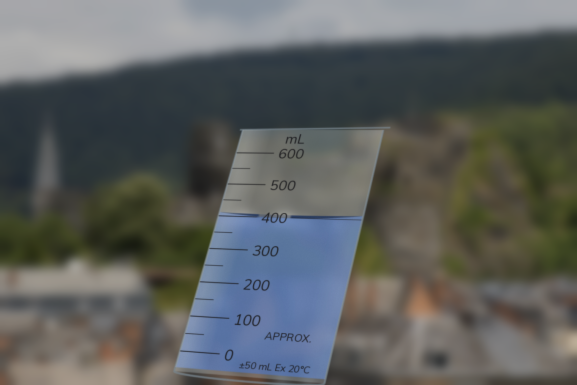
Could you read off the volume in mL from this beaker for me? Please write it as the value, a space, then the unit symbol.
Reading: 400 mL
